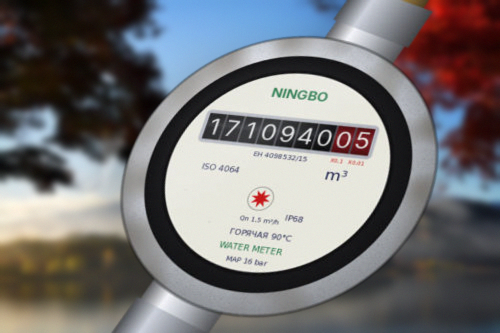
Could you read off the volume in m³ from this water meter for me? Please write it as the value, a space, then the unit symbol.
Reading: 1710940.05 m³
